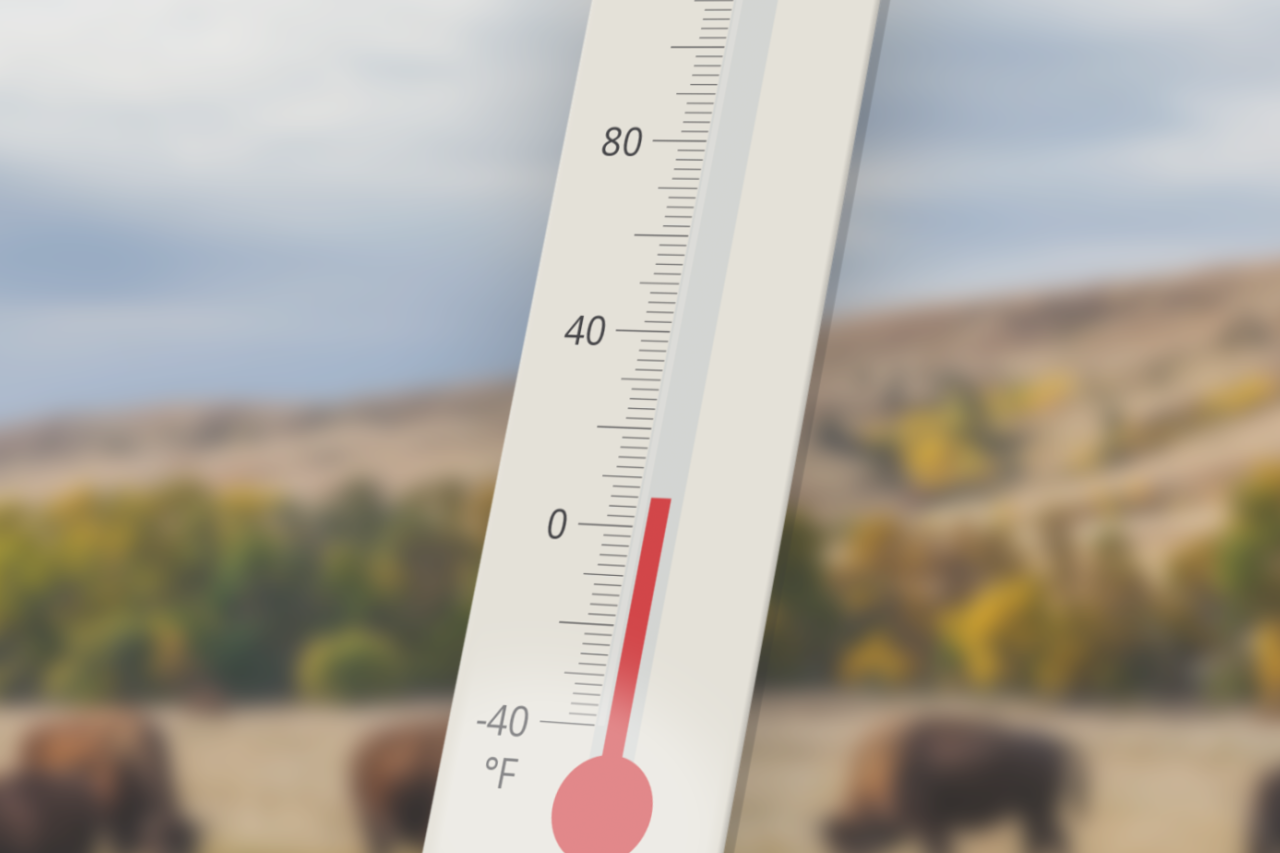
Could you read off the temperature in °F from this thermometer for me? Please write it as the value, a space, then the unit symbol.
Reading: 6 °F
